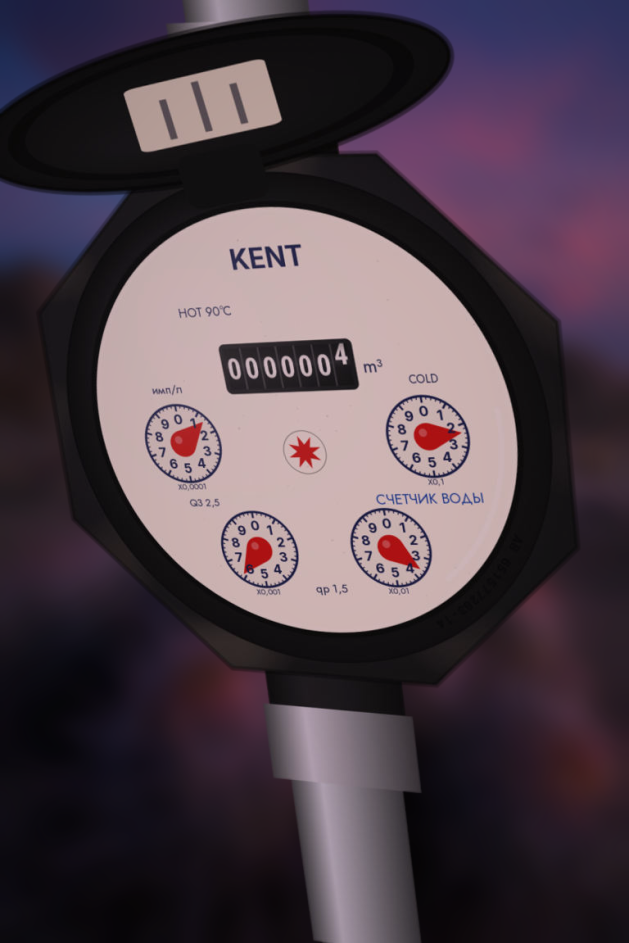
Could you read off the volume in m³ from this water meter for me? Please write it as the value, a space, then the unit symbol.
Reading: 4.2361 m³
